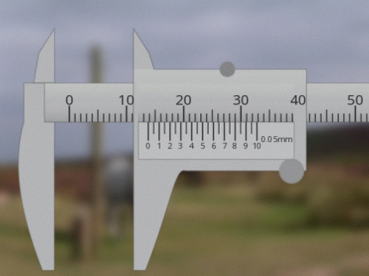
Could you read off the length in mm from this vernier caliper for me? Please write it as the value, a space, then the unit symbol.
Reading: 13.8 mm
